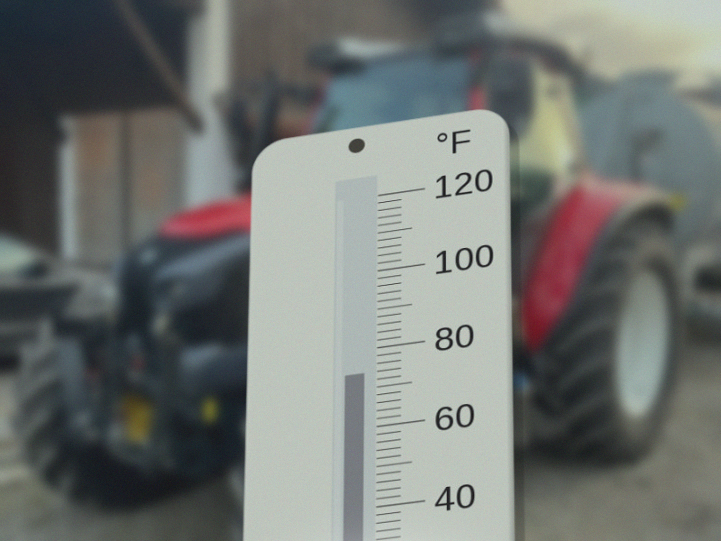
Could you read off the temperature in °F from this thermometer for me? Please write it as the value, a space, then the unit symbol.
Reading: 74 °F
